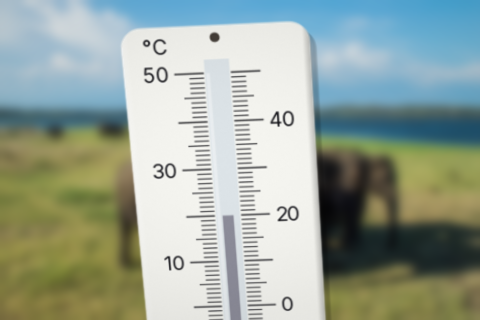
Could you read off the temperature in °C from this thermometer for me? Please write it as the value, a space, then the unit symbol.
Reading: 20 °C
